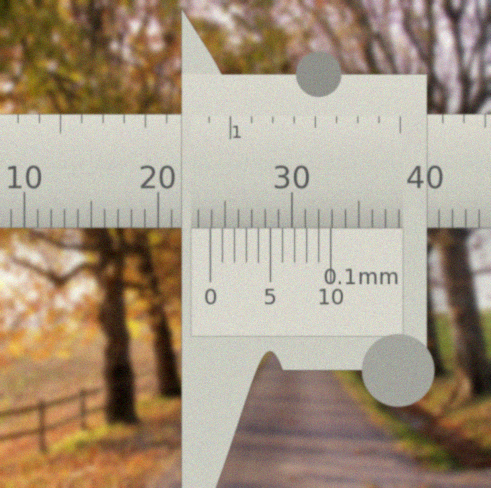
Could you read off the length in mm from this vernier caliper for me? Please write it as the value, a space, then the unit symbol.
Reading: 23.9 mm
